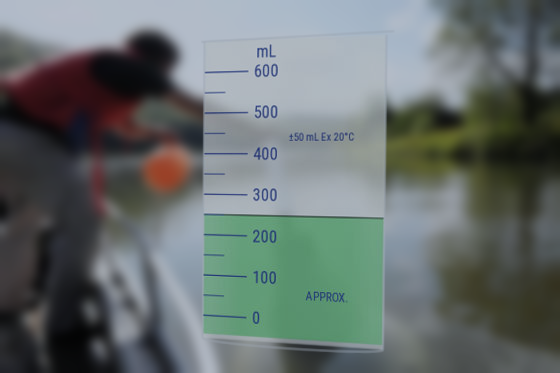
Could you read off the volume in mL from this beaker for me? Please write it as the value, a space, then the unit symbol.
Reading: 250 mL
